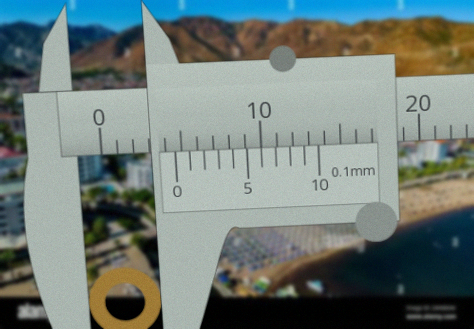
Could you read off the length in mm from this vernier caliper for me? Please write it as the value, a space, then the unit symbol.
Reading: 4.6 mm
